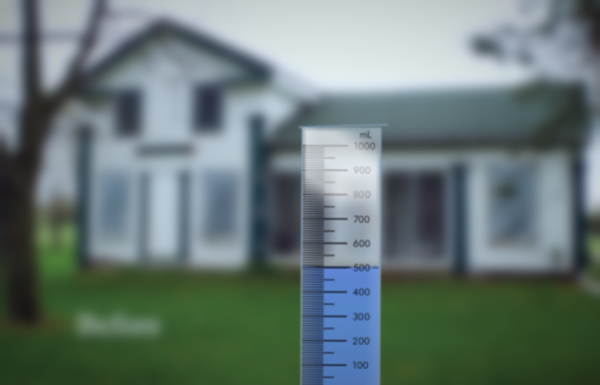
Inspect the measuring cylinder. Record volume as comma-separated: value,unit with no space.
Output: 500,mL
